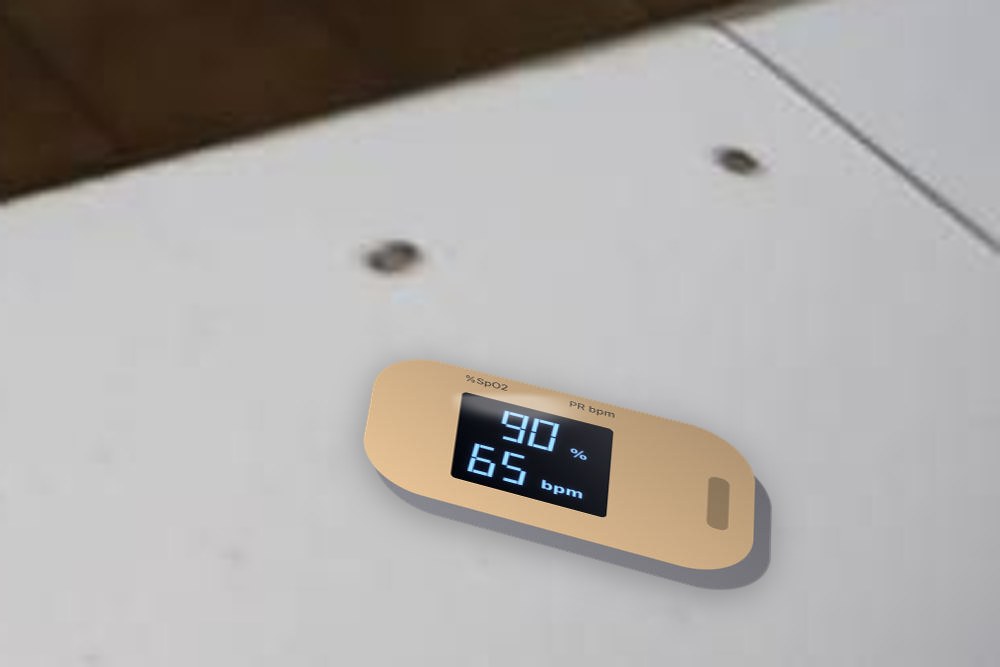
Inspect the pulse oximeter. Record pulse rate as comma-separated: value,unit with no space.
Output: 65,bpm
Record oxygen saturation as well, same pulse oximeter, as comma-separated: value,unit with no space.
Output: 90,%
